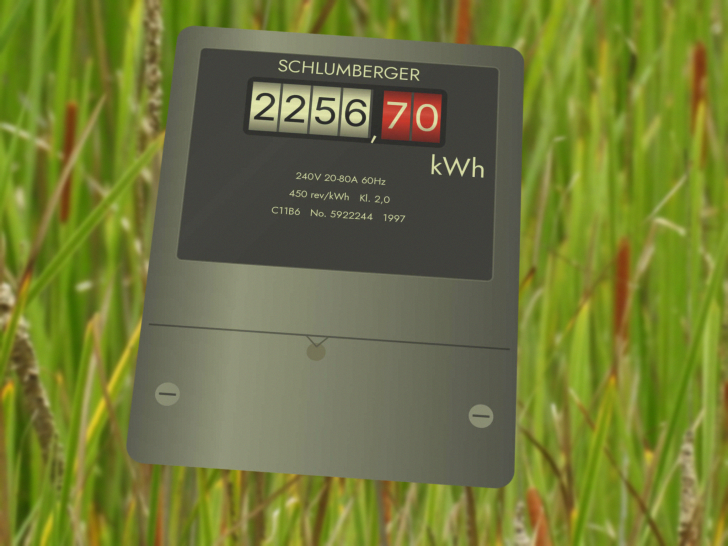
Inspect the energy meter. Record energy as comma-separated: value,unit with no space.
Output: 2256.70,kWh
